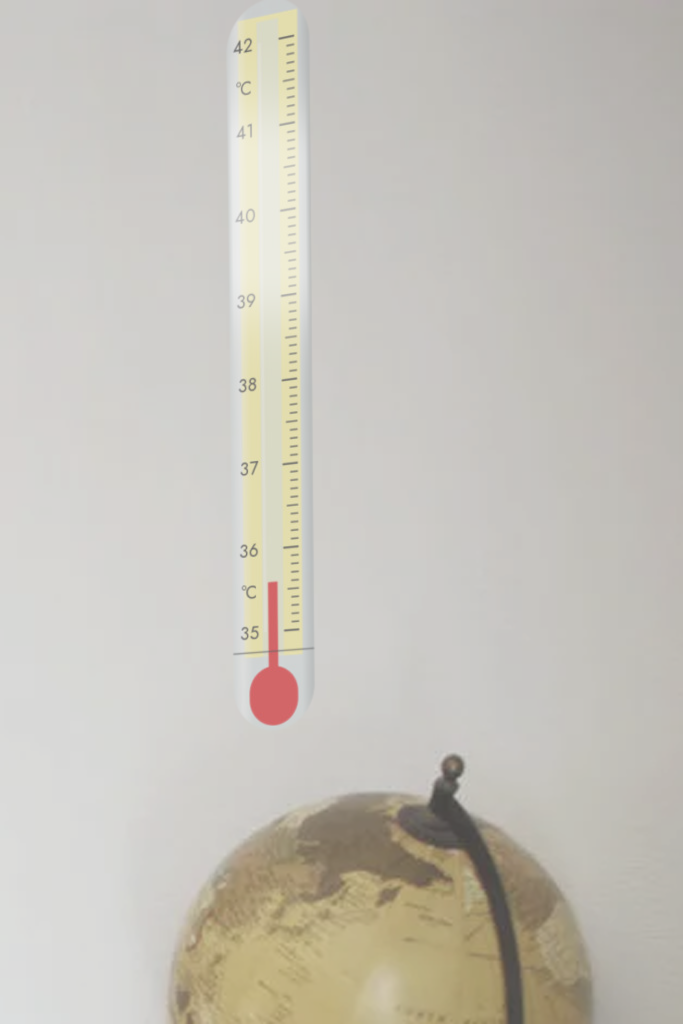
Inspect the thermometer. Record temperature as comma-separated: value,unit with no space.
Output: 35.6,°C
